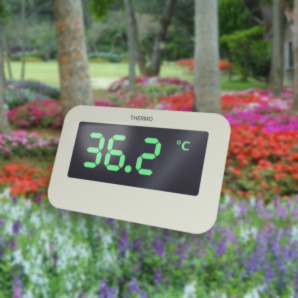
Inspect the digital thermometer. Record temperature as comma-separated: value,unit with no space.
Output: 36.2,°C
